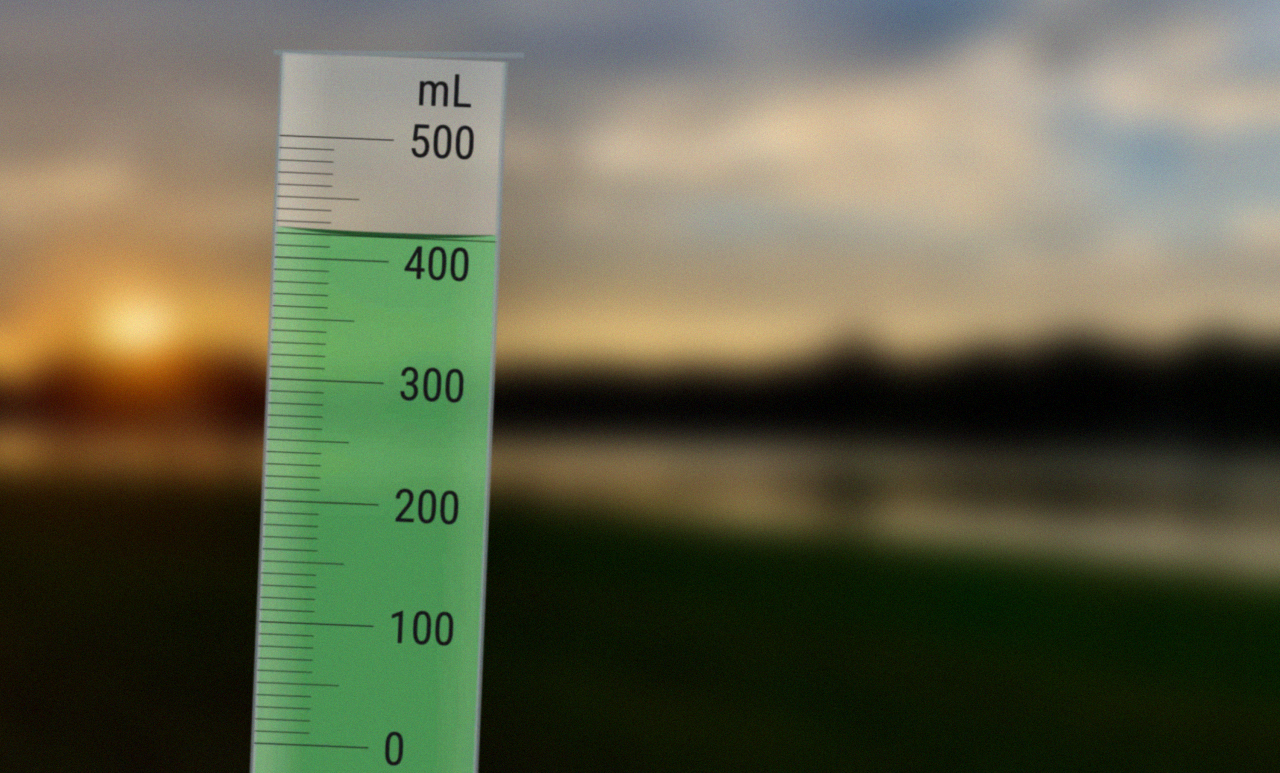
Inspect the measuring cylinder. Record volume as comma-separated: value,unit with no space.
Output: 420,mL
